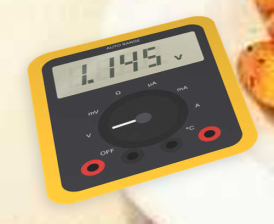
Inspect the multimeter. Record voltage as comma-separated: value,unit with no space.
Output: 1.145,V
